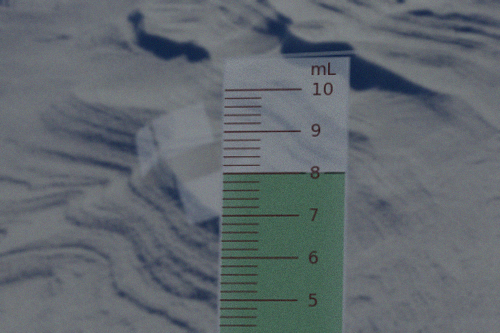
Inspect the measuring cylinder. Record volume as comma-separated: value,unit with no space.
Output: 8,mL
